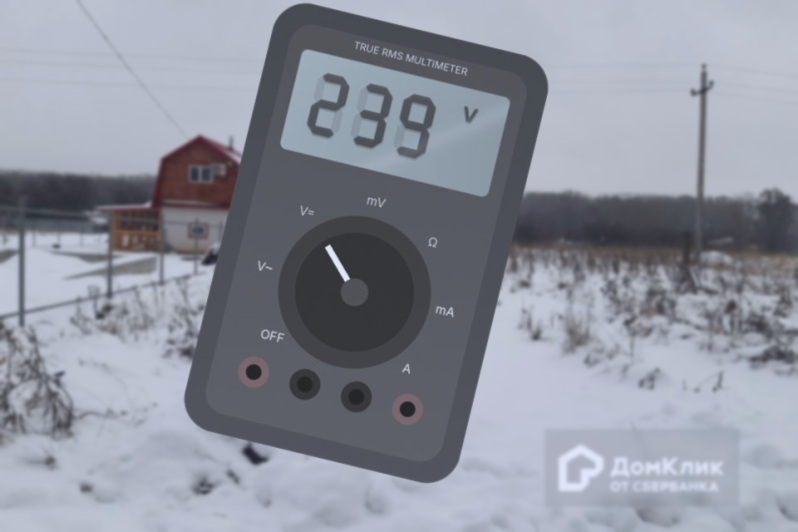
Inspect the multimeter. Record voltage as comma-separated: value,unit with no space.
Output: 239,V
